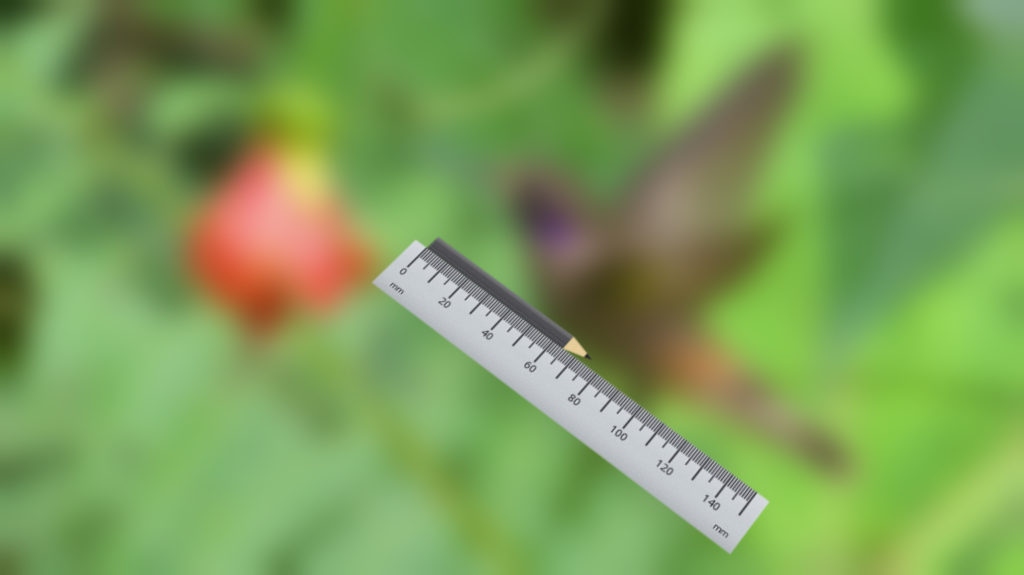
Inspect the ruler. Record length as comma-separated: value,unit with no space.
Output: 75,mm
